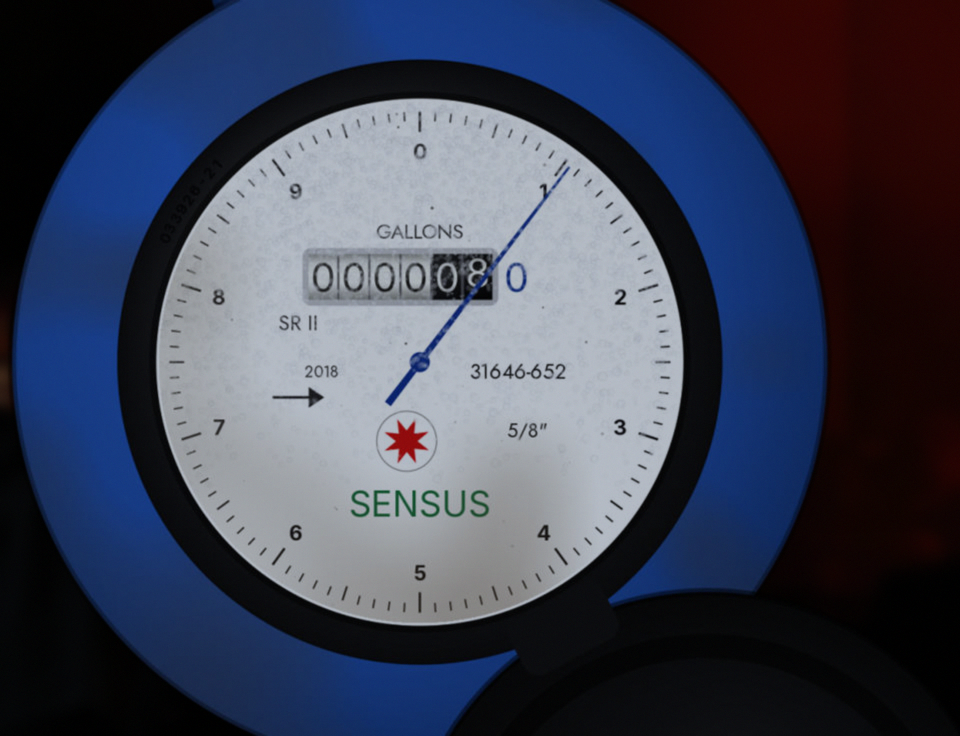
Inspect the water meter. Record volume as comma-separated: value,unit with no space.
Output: 81.0,gal
